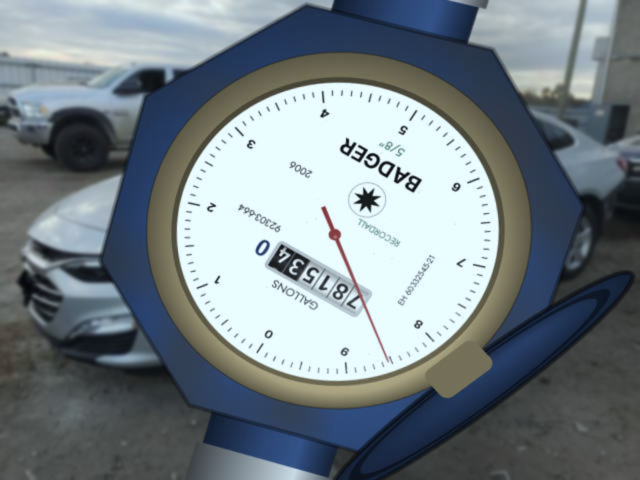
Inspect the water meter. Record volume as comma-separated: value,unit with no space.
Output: 7815338.5,gal
